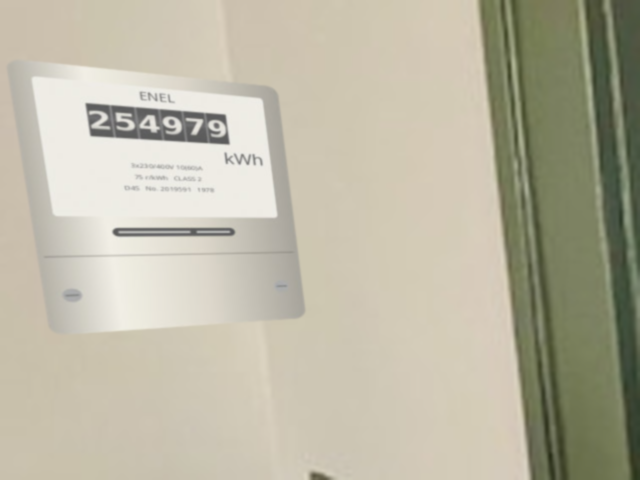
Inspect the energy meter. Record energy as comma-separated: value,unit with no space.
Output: 254979,kWh
